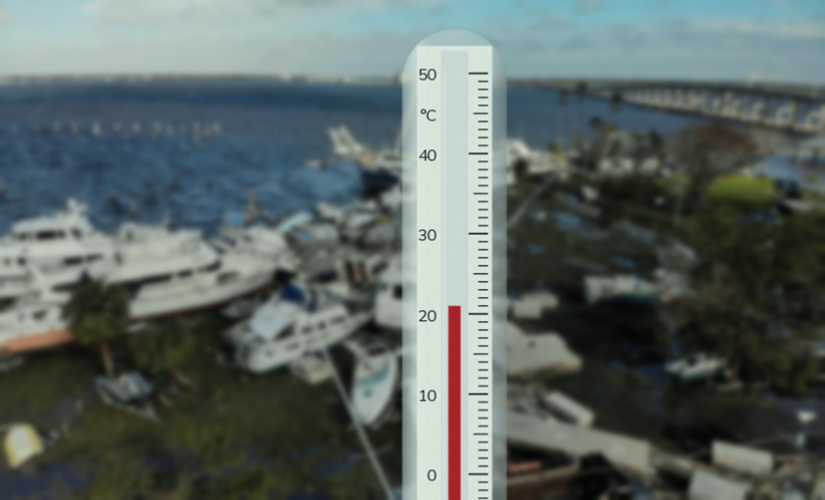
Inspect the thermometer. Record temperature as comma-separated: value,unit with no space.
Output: 21,°C
